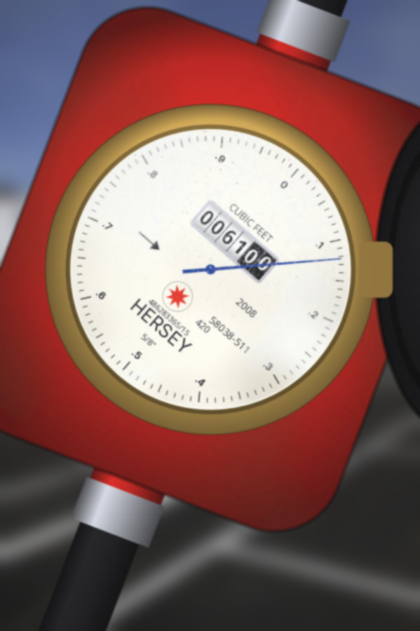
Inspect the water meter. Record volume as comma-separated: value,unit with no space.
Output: 6100.12,ft³
